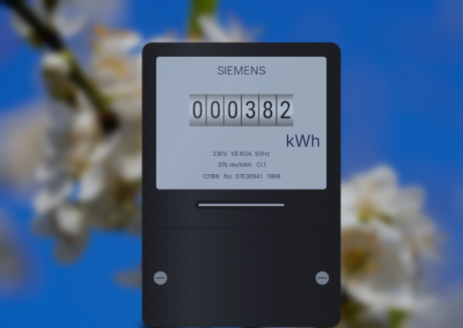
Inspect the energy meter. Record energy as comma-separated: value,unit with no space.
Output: 382,kWh
